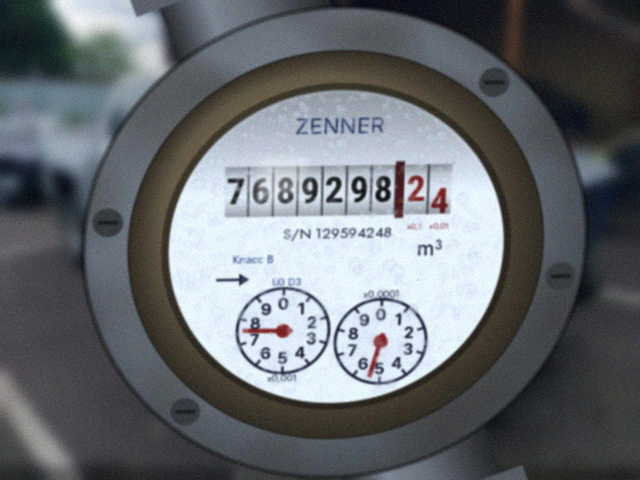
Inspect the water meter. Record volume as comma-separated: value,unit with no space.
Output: 7689298.2375,m³
